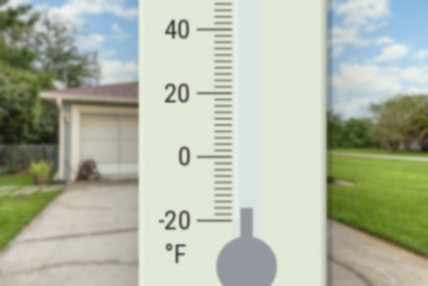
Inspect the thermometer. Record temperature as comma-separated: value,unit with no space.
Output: -16,°F
